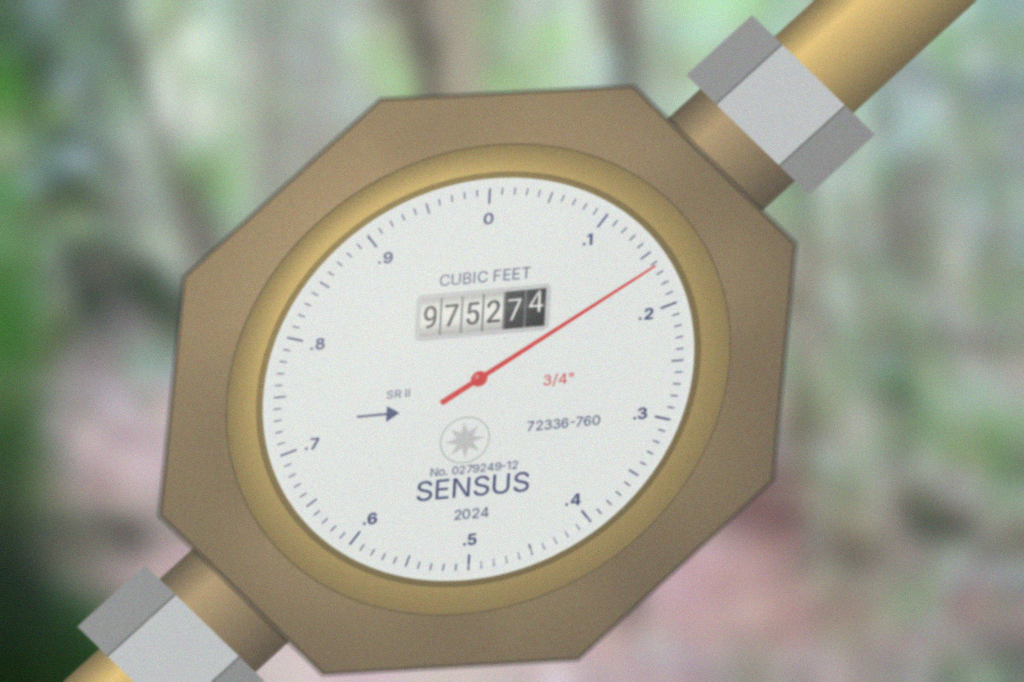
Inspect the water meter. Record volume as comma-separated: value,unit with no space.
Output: 975274.16,ft³
